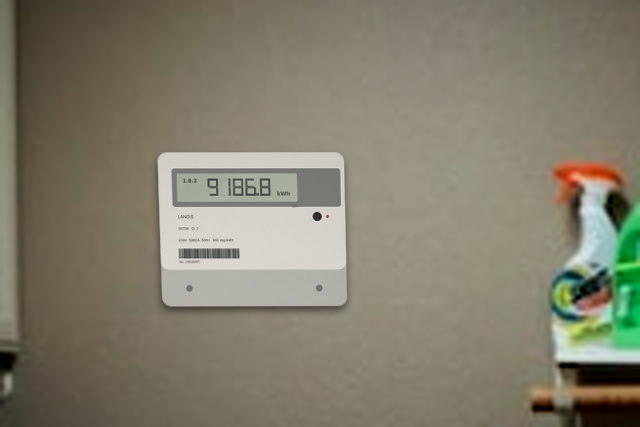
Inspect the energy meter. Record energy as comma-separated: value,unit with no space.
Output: 9186.8,kWh
